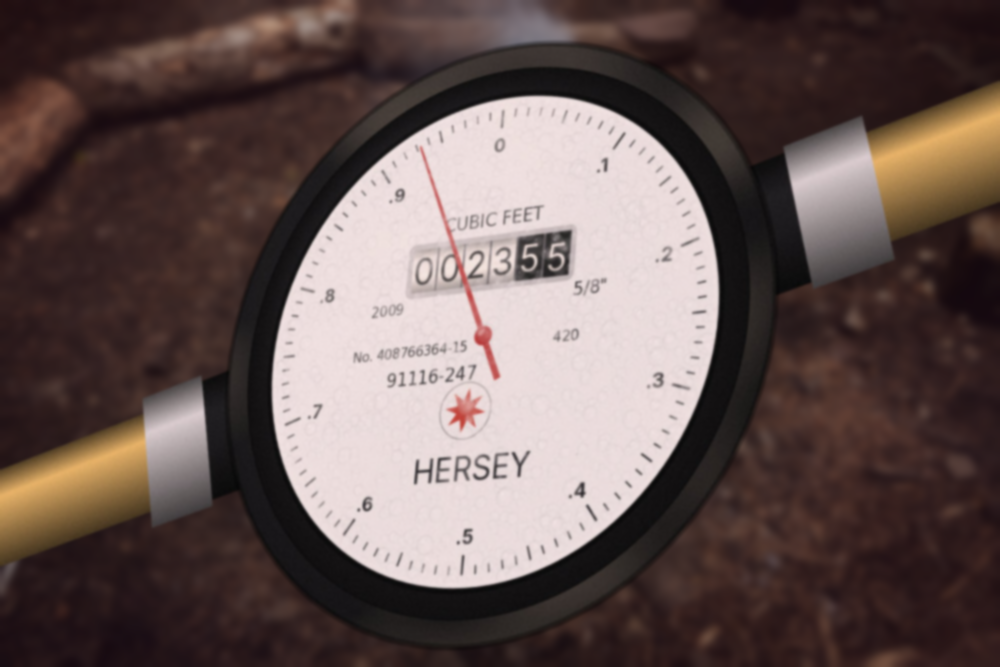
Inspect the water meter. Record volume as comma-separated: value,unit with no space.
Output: 2354.93,ft³
